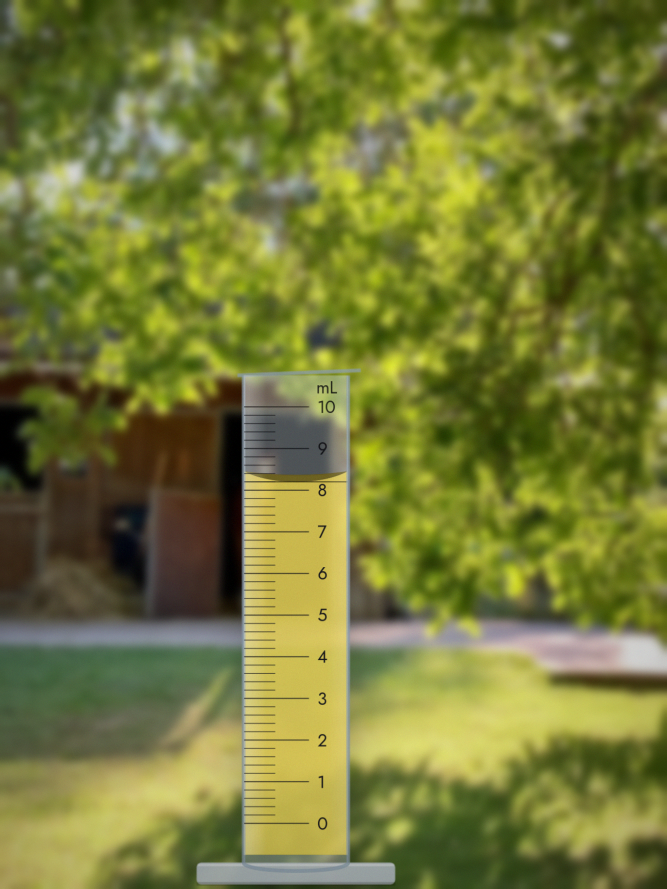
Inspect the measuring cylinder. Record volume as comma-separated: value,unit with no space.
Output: 8.2,mL
